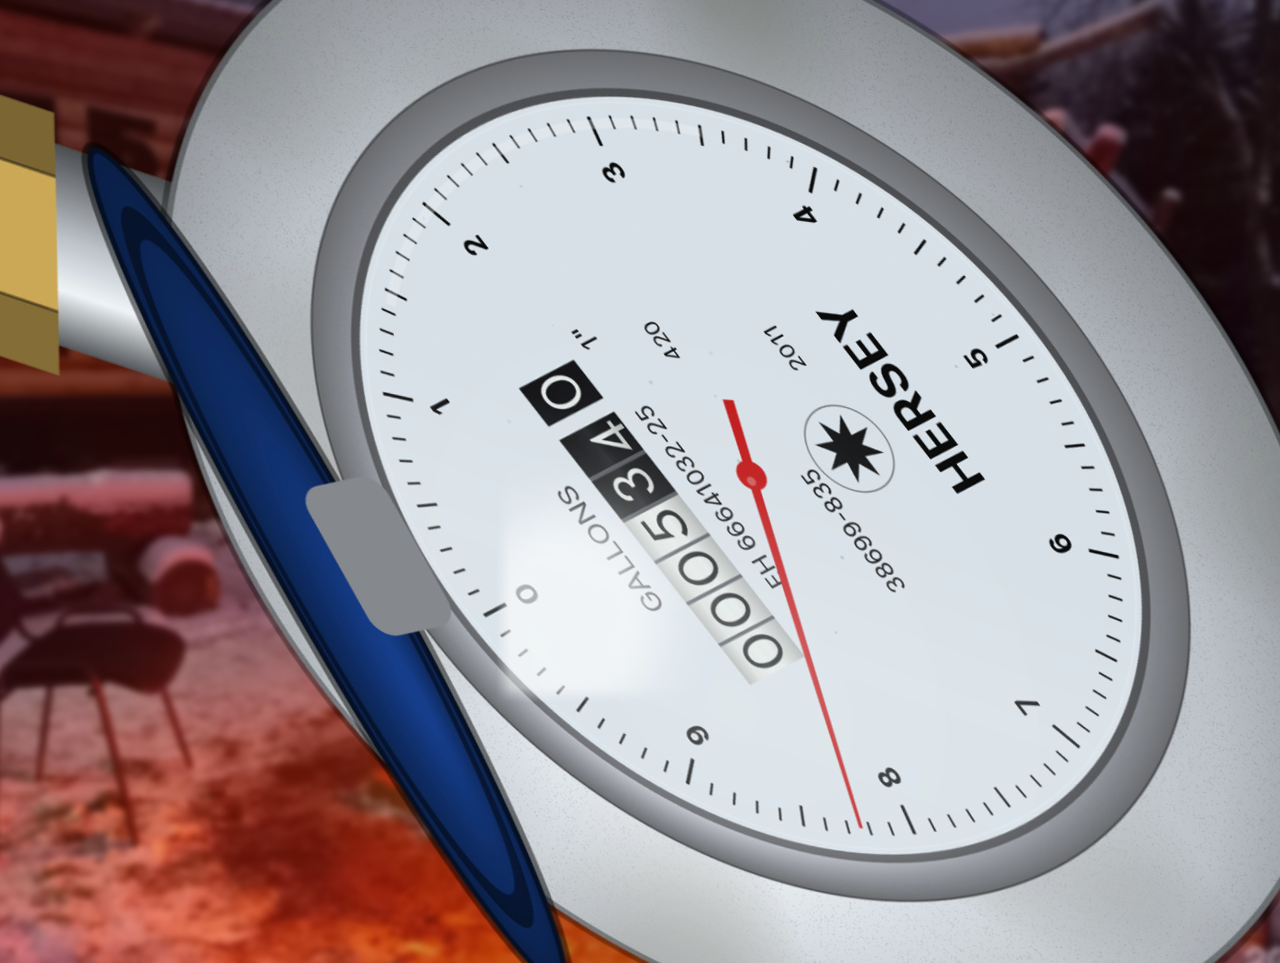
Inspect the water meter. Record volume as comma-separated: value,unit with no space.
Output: 5338.2,gal
